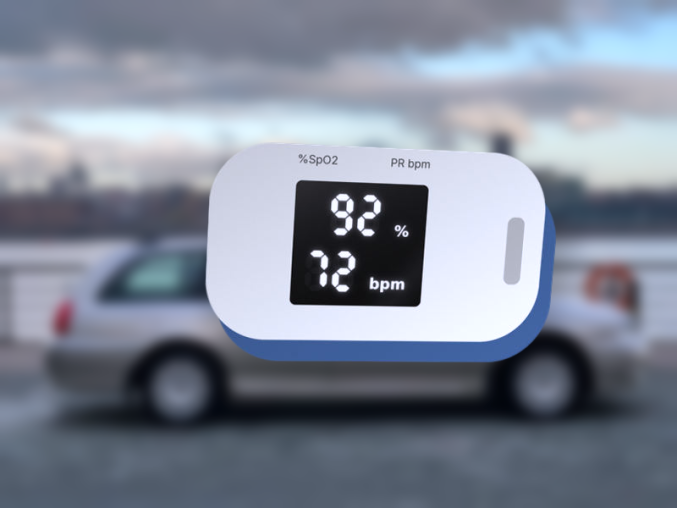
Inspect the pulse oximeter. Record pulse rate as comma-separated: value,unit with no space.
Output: 72,bpm
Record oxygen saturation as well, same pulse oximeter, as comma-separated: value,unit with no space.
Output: 92,%
